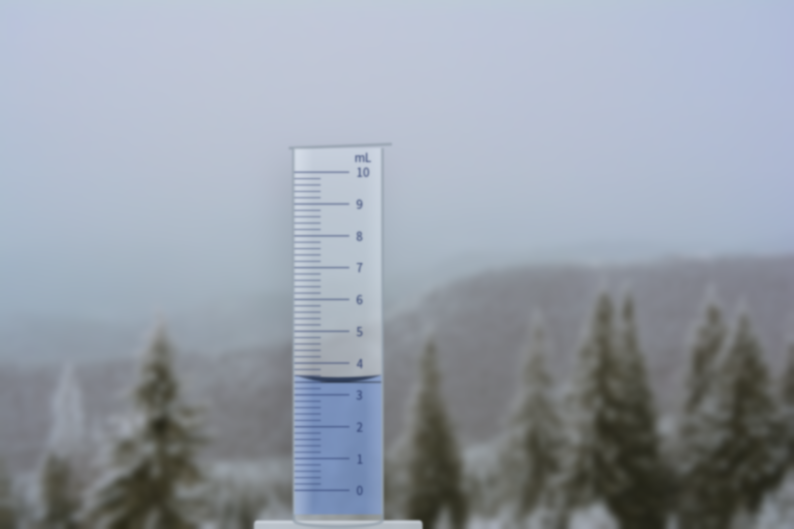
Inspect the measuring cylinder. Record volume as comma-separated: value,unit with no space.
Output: 3.4,mL
